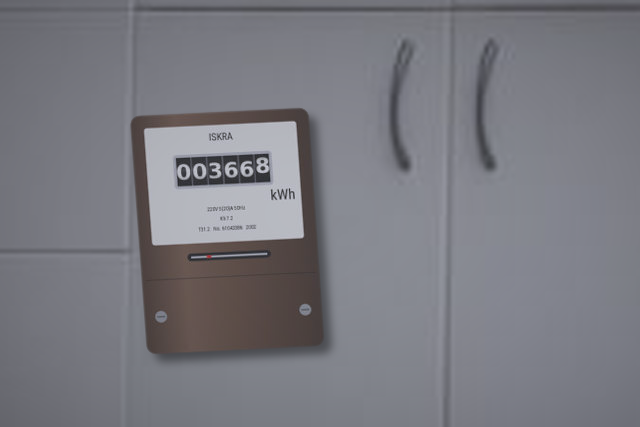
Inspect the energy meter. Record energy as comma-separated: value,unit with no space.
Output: 3668,kWh
